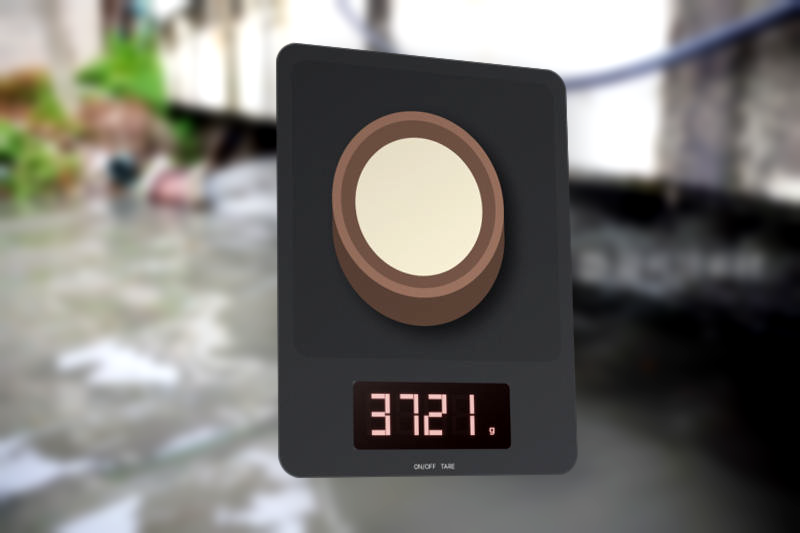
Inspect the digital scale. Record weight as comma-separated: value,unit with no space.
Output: 3721,g
